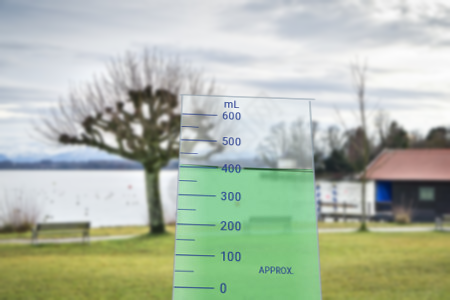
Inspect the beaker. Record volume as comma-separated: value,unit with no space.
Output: 400,mL
